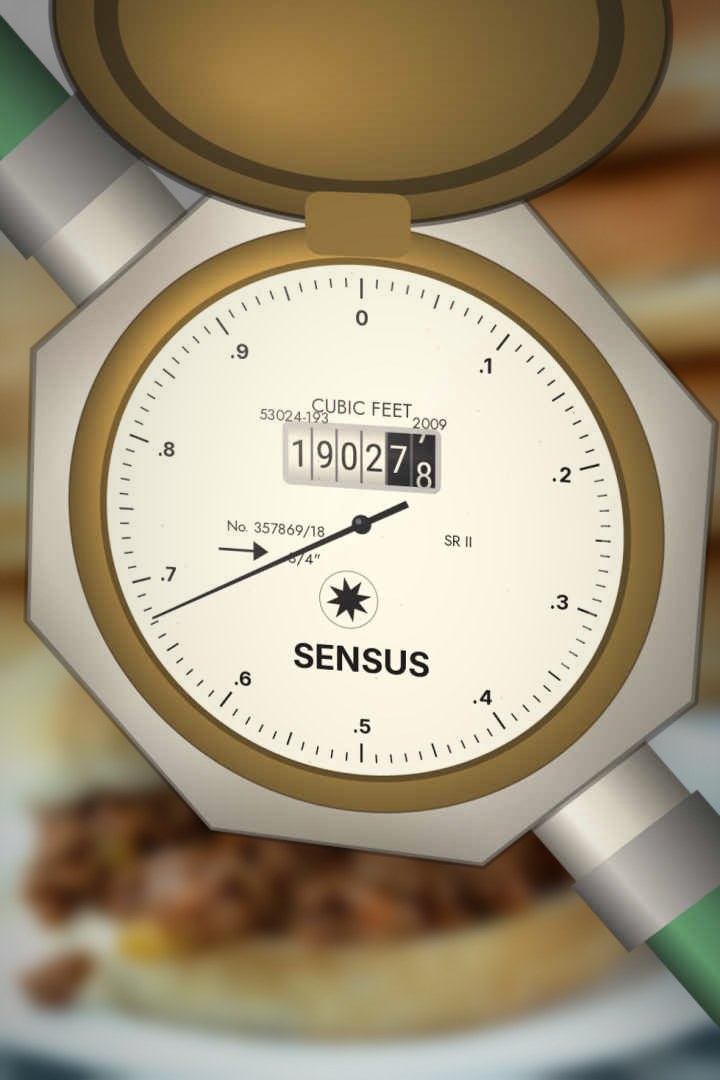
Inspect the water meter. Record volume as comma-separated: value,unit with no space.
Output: 190277.67,ft³
